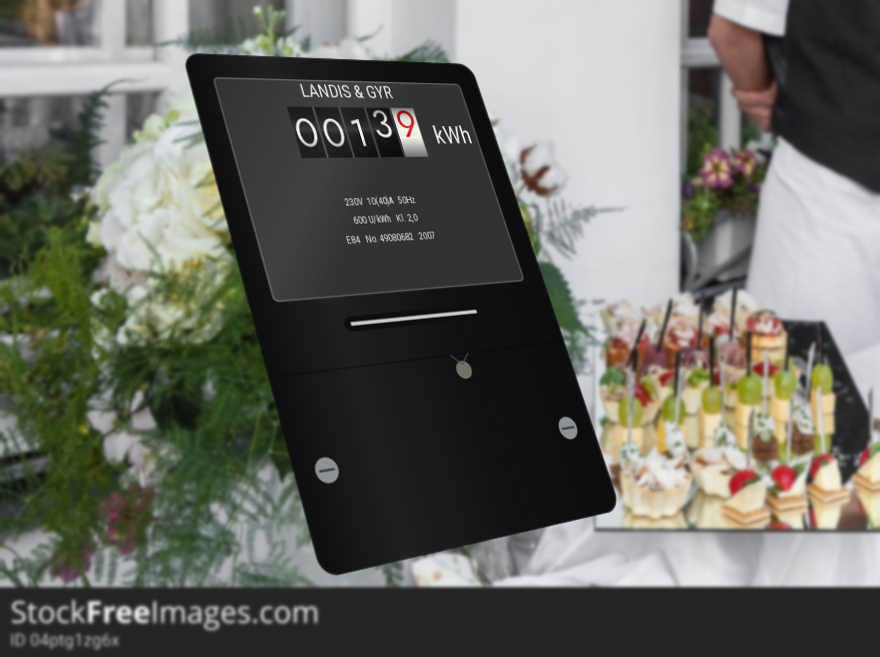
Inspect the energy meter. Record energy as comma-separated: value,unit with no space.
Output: 13.9,kWh
